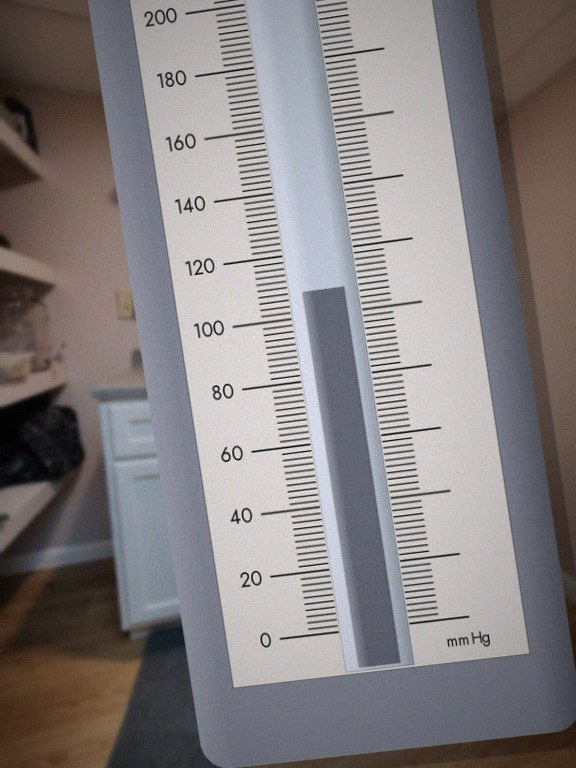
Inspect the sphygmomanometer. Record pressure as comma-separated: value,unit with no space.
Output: 108,mmHg
